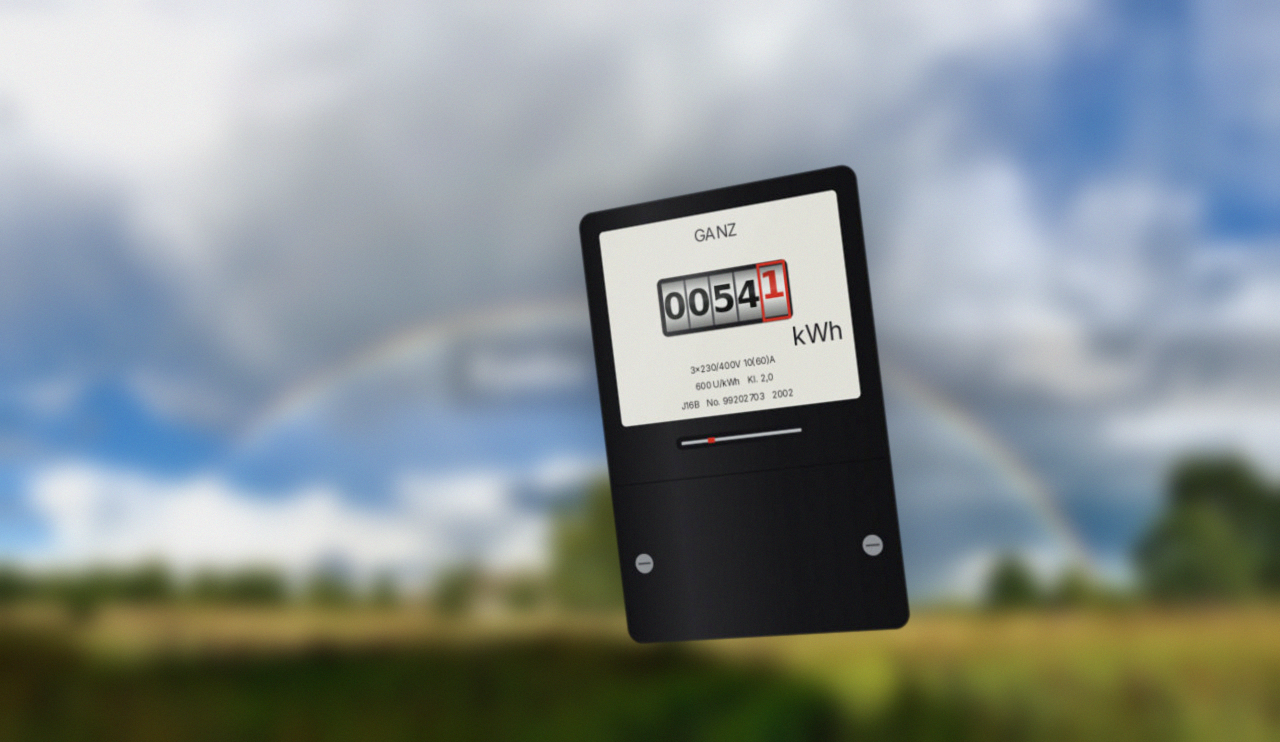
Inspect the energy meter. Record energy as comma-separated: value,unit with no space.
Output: 54.1,kWh
